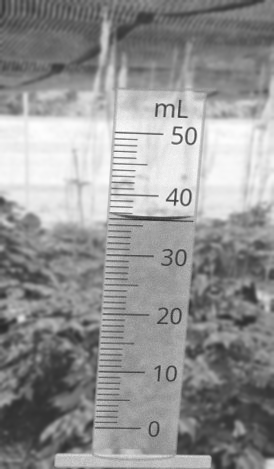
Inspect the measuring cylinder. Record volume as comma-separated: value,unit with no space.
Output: 36,mL
